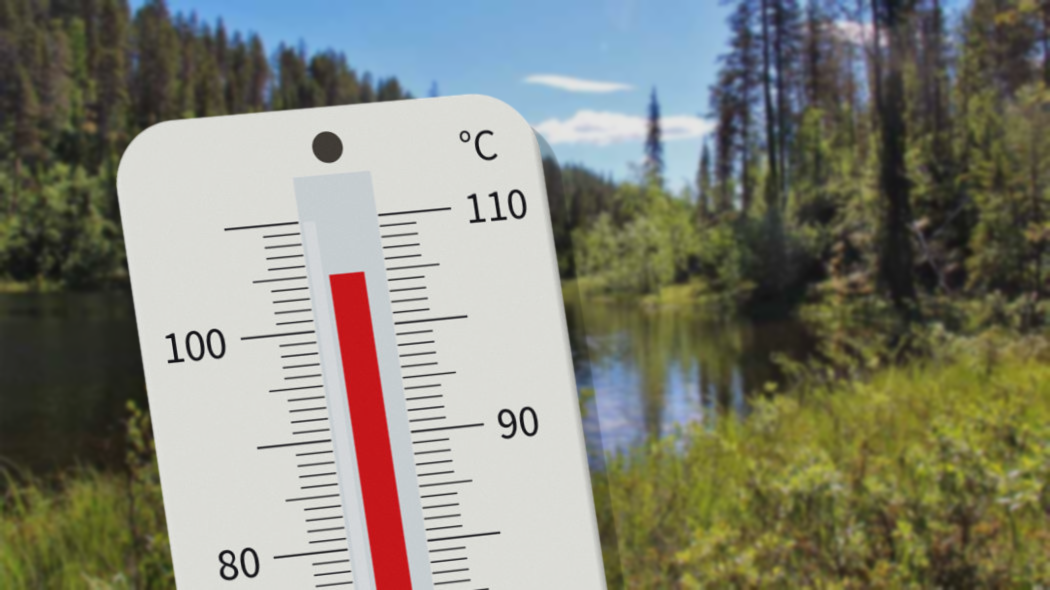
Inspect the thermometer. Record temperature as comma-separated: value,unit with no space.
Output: 105,°C
